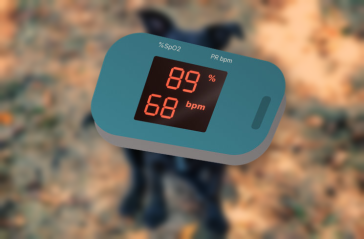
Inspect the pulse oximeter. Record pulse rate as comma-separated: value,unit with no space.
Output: 68,bpm
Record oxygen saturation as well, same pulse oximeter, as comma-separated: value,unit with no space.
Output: 89,%
